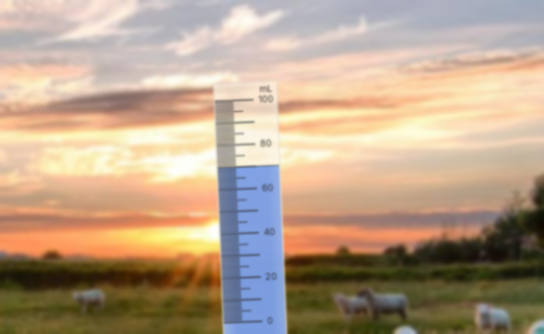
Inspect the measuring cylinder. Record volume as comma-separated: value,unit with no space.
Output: 70,mL
